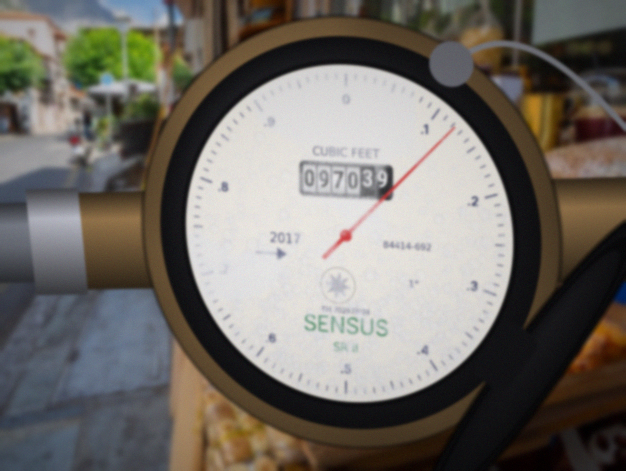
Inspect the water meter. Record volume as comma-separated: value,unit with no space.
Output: 97039.12,ft³
